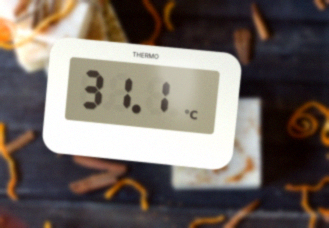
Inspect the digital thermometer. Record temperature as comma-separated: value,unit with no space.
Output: 31.1,°C
